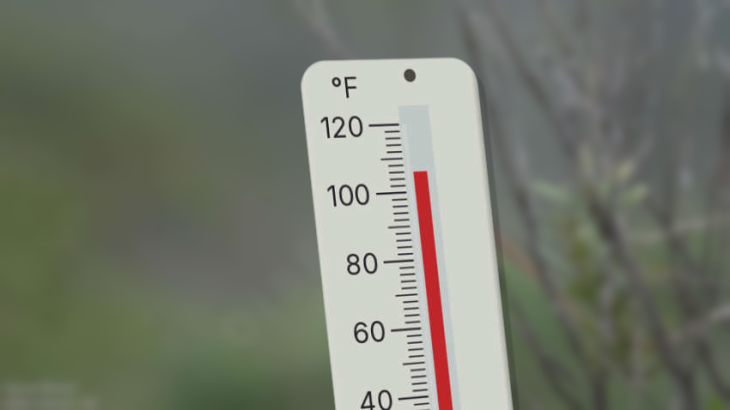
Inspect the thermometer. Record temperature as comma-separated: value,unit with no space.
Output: 106,°F
